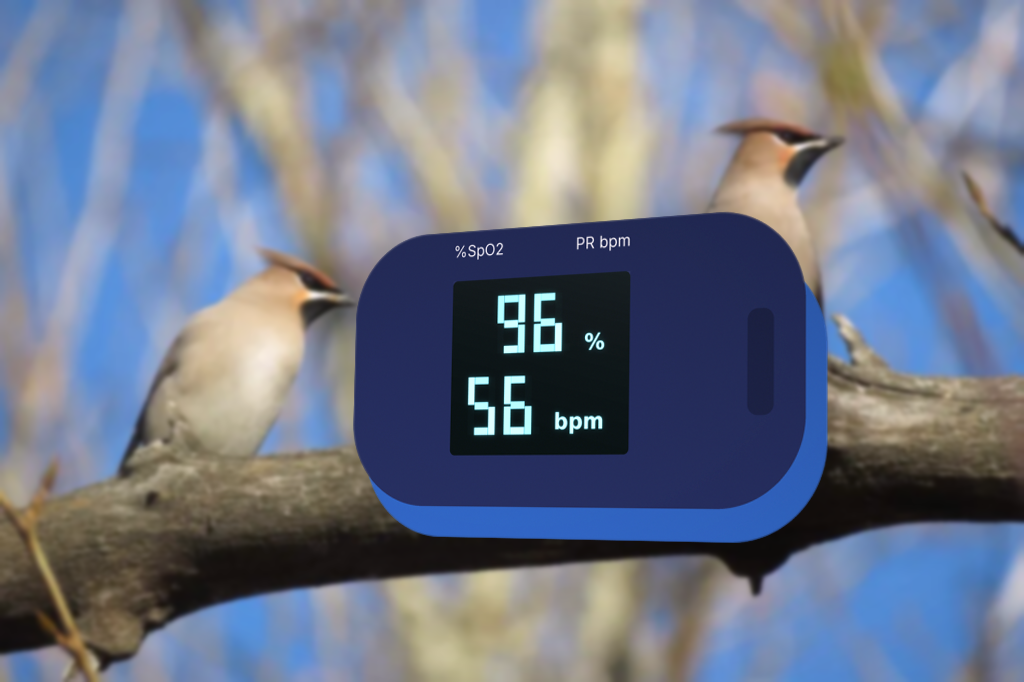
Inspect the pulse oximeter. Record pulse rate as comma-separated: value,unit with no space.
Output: 56,bpm
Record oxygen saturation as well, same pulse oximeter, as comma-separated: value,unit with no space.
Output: 96,%
